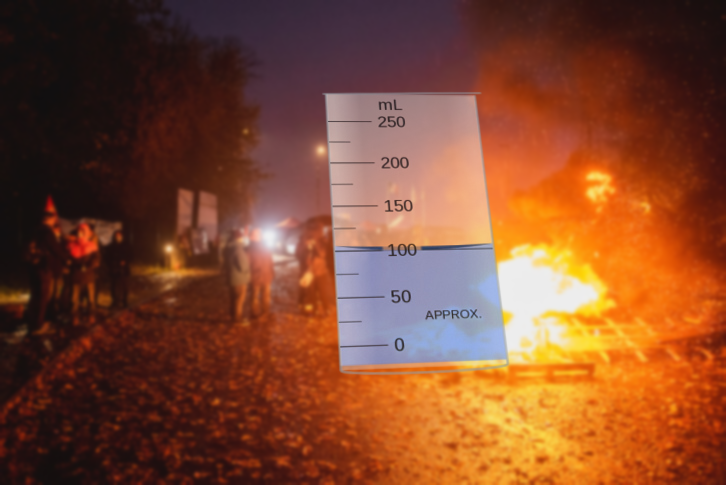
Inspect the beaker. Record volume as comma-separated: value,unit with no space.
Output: 100,mL
